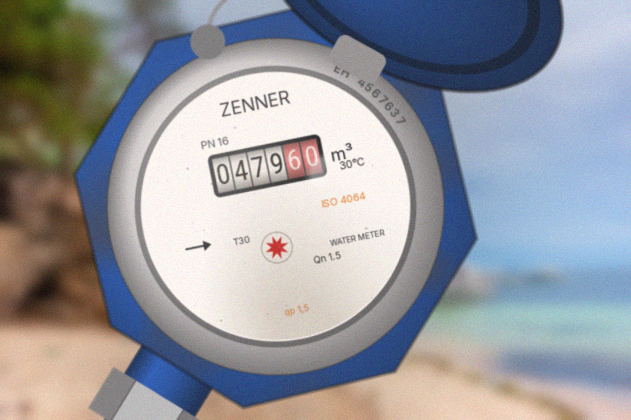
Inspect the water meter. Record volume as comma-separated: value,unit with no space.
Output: 479.60,m³
